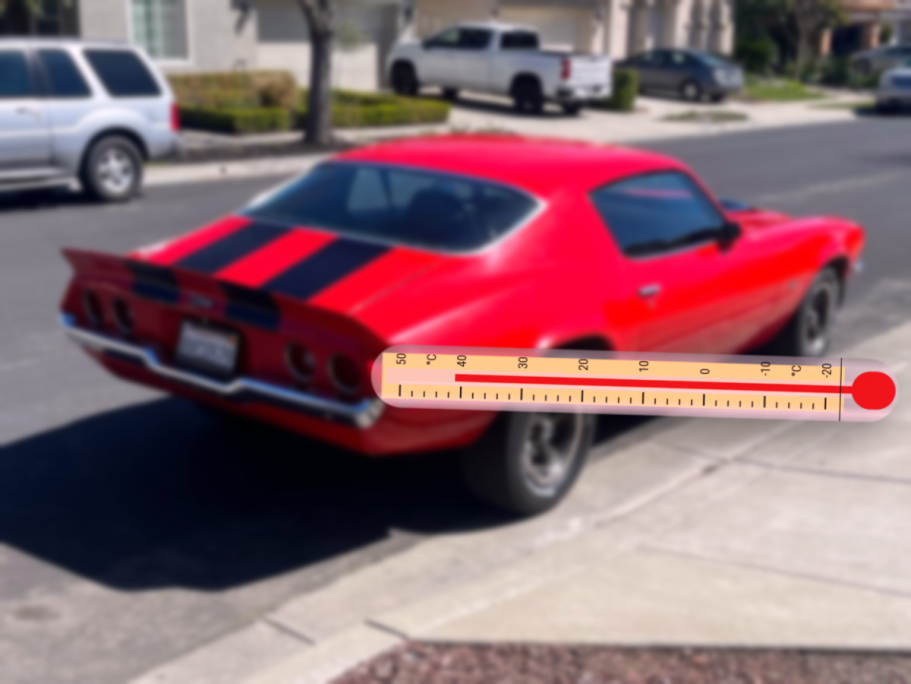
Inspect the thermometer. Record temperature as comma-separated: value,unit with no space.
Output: 41,°C
